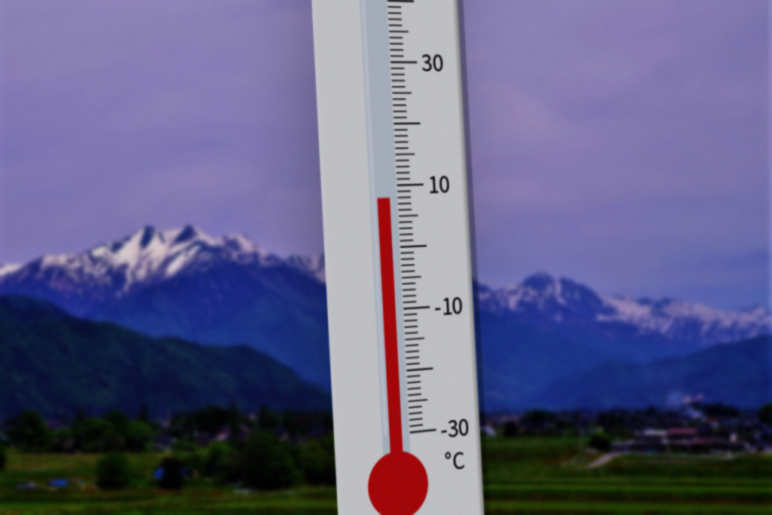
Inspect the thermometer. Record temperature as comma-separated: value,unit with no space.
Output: 8,°C
